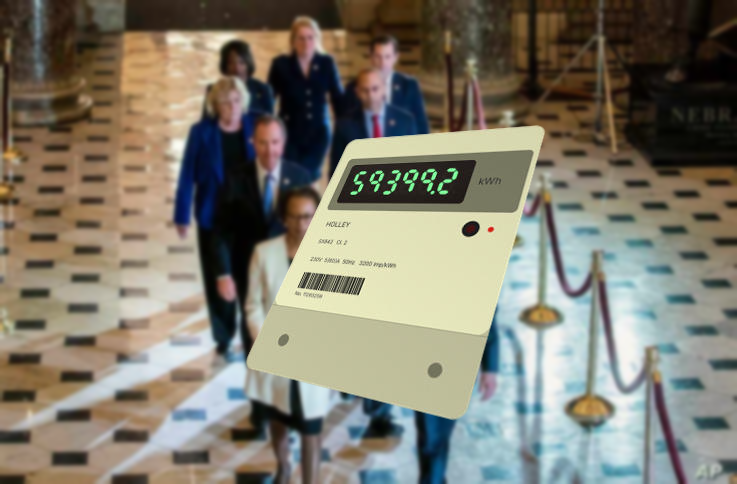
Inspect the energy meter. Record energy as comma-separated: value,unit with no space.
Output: 59399.2,kWh
